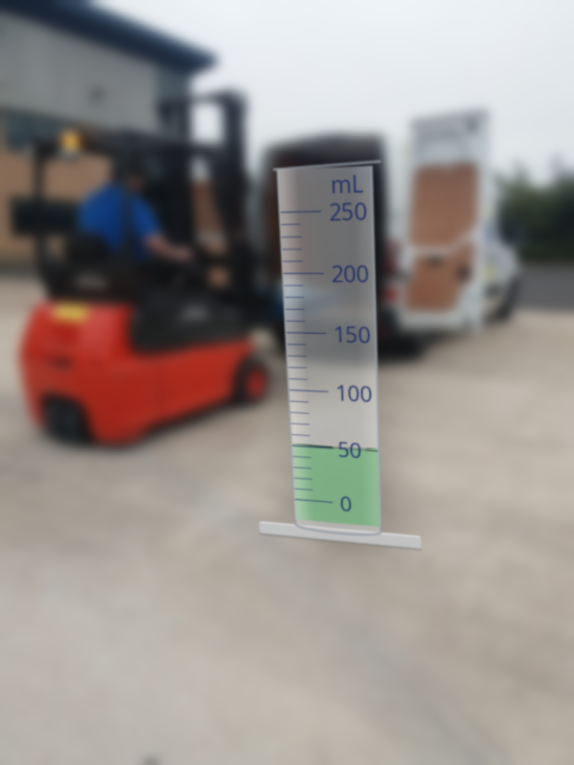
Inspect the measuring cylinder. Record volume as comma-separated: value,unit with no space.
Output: 50,mL
